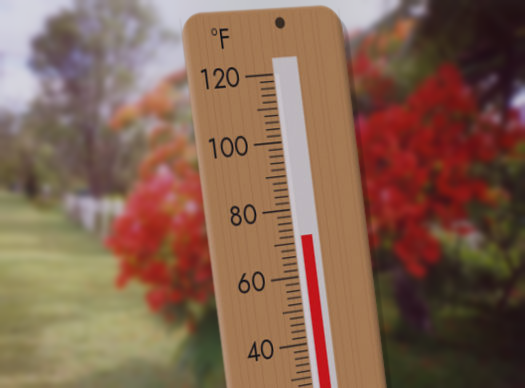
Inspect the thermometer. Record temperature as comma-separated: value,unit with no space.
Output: 72,°F
